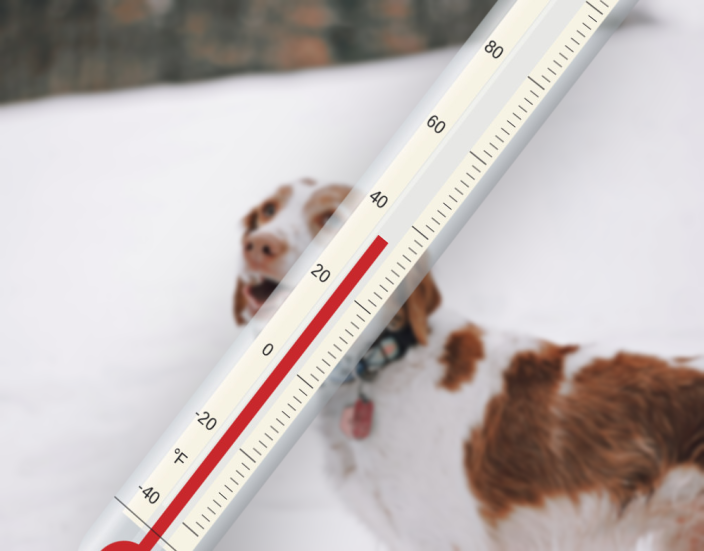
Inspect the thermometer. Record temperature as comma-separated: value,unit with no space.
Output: 34,°F
